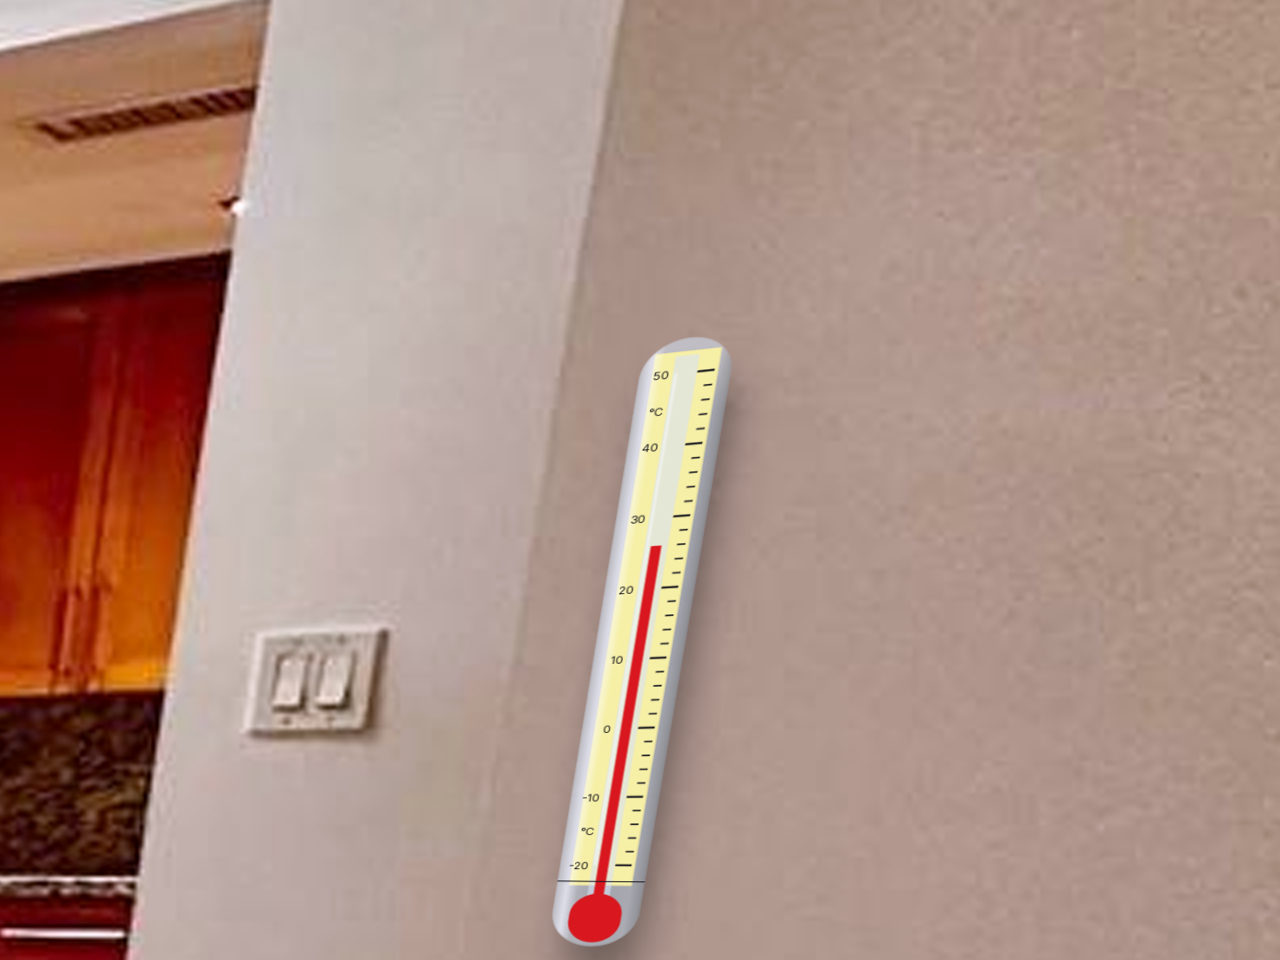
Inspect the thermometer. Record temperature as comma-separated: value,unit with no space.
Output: 26,°C
